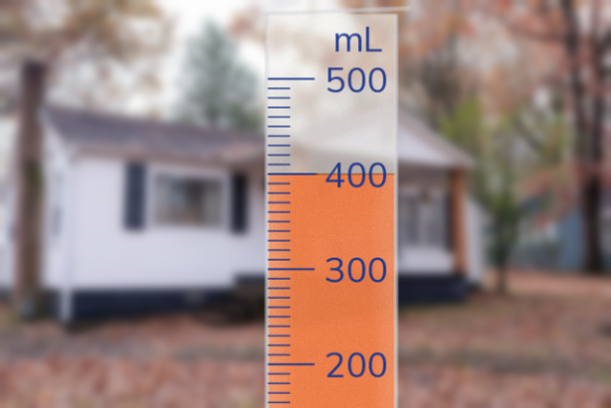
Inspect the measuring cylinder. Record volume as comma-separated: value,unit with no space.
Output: 400,mL
